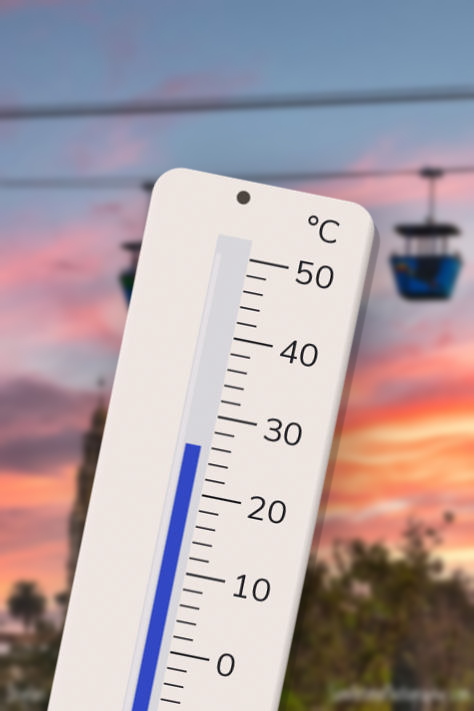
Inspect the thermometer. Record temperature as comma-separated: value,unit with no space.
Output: 26,°C
